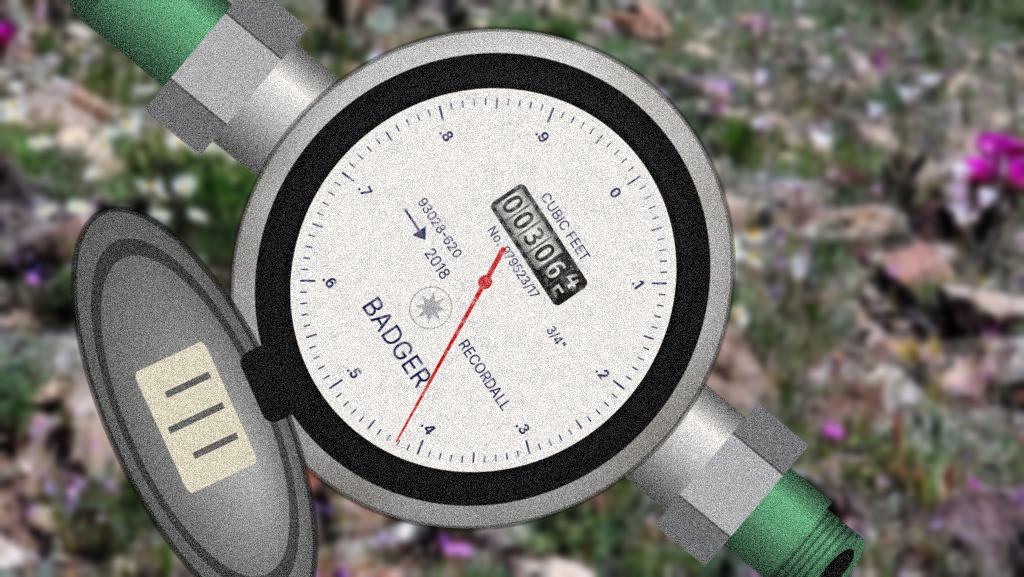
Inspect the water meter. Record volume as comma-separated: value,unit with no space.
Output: 3064.42,ft³
